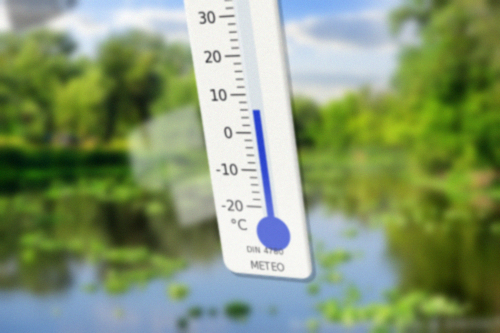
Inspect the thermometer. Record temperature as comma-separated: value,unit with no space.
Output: 6,°C
